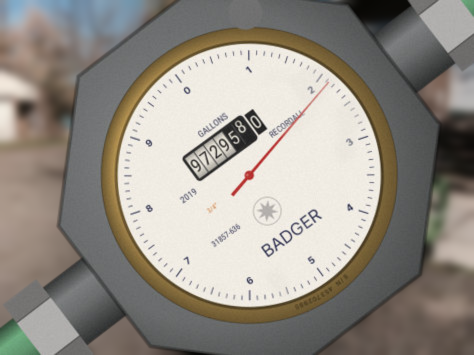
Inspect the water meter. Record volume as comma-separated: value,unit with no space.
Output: 9729582.1,gal
